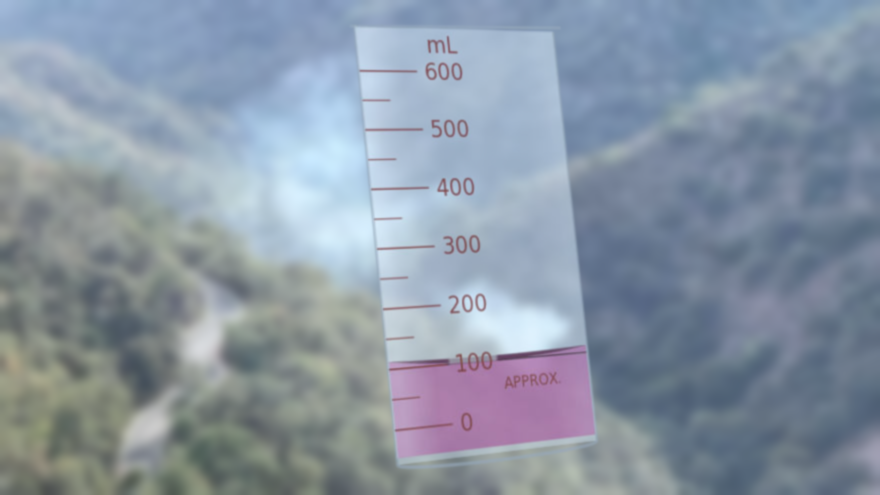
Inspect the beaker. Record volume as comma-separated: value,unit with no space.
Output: 100,mL
